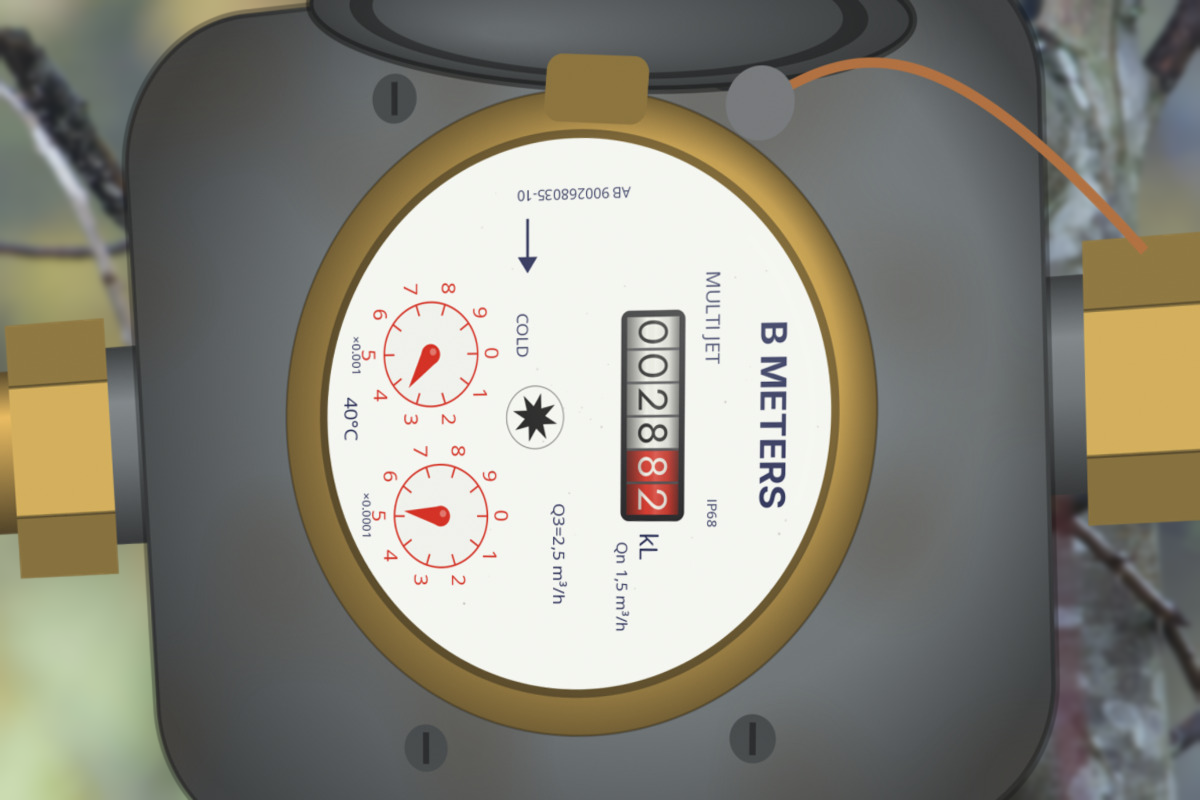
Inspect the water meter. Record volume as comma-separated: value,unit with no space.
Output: 28.8235,kL
